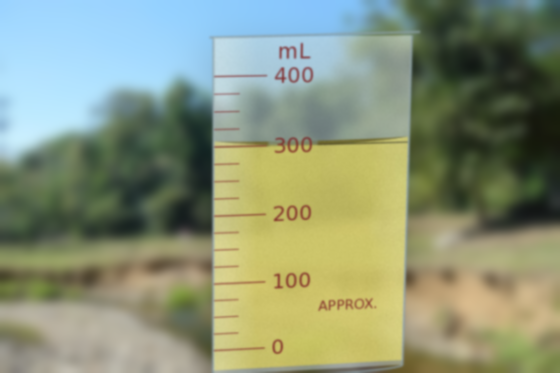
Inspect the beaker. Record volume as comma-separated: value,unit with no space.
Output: 300,mL
